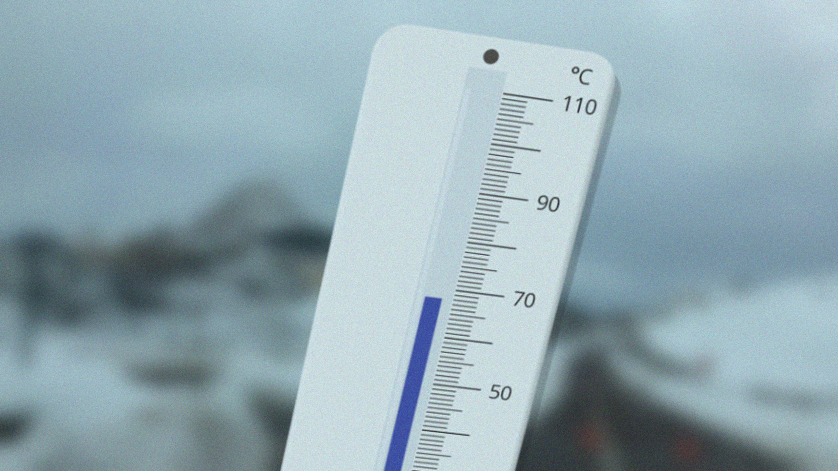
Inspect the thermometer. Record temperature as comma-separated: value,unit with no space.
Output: 68,°C
